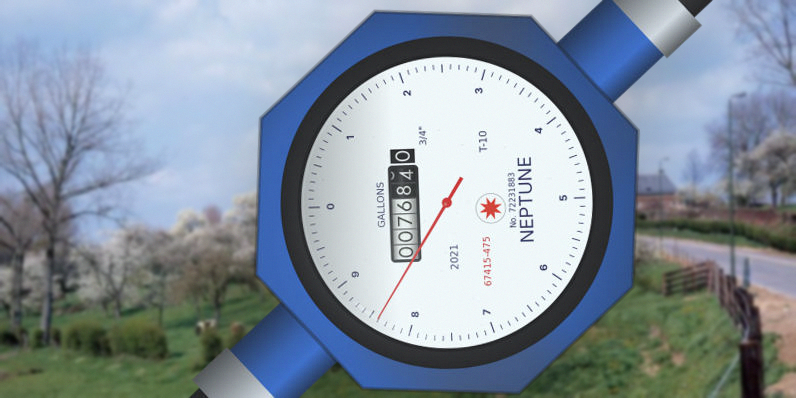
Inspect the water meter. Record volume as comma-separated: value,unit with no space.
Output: 76838.4,gal
